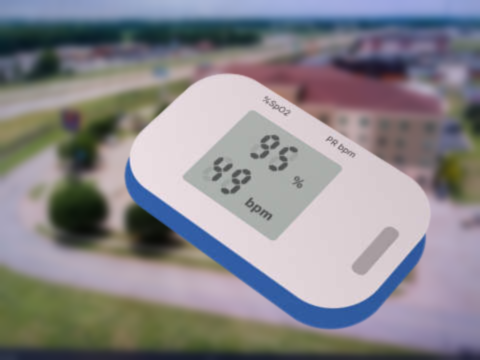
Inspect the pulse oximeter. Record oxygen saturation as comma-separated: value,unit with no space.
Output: 95,%
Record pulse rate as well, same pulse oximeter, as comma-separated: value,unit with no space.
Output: 49,bpm
